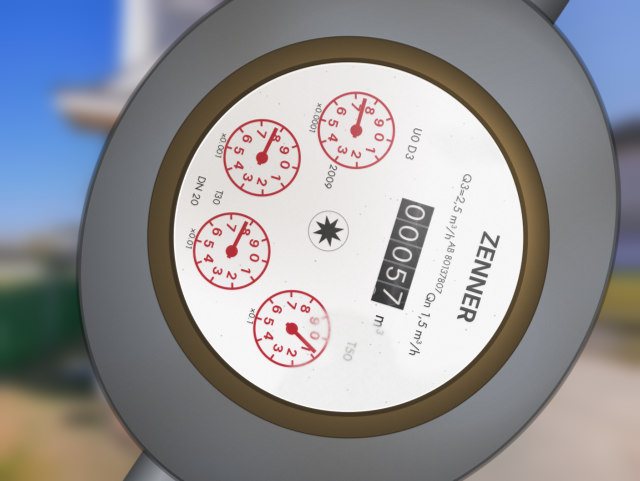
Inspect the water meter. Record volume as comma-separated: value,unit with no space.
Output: 57.0777,m³
